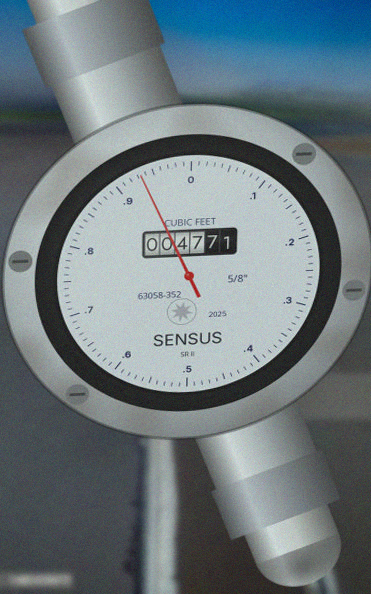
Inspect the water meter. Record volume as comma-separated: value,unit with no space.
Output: 4770.93,ft³
